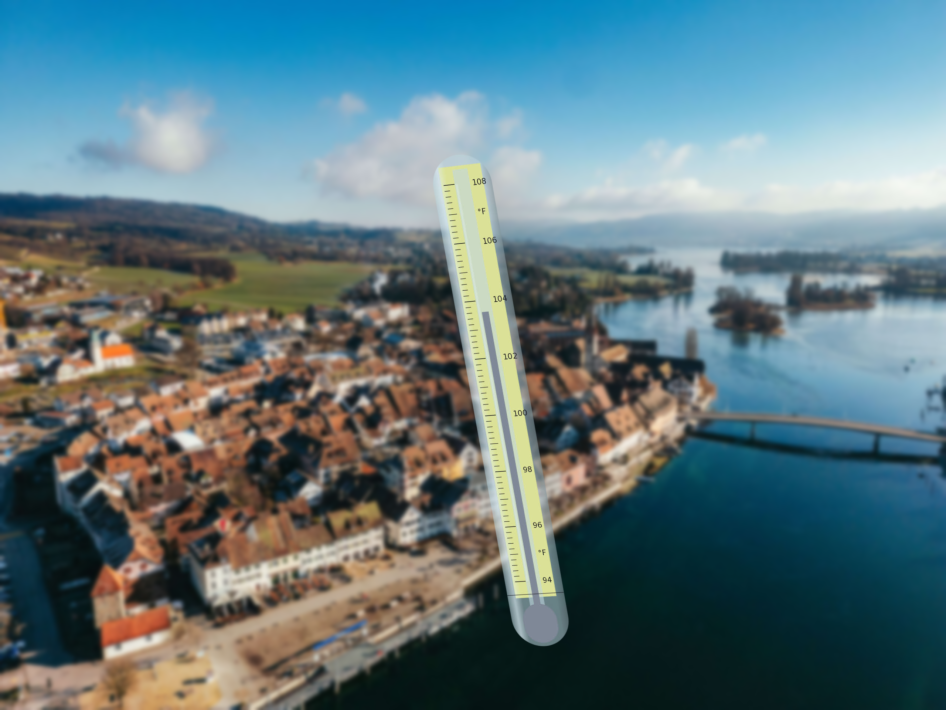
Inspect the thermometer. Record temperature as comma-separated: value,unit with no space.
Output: 103.6,°F
